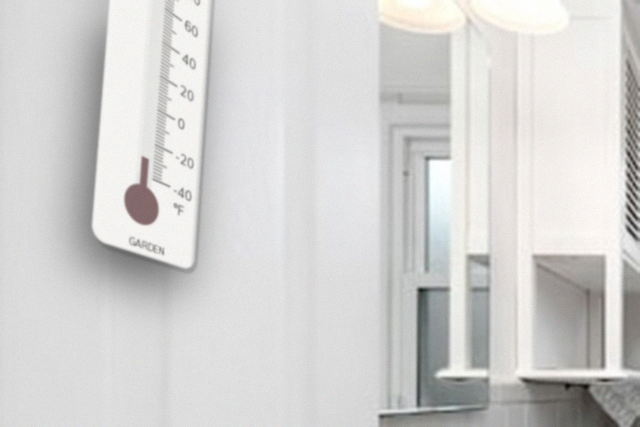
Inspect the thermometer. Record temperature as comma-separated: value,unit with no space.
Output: -30,°F
